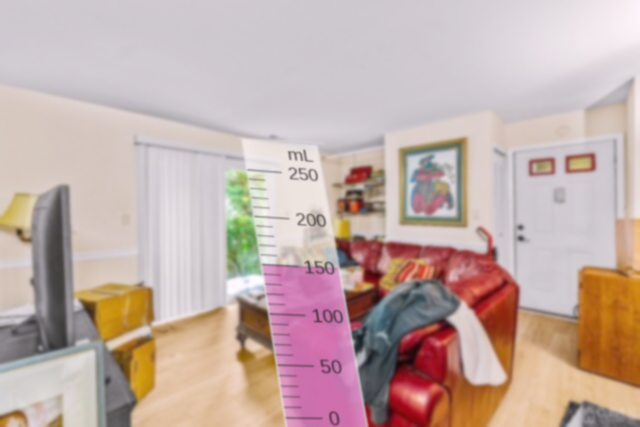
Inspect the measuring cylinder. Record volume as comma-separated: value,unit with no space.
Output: 150,mL
